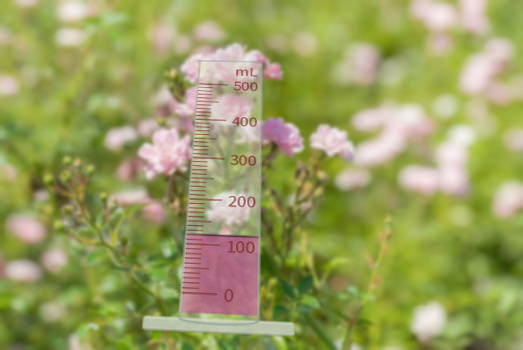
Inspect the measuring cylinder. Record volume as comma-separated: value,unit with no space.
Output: 120,mL
